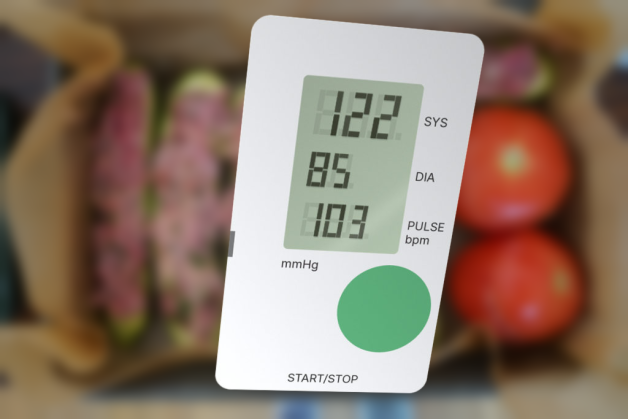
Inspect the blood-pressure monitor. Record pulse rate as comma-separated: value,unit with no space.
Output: 103,bpm
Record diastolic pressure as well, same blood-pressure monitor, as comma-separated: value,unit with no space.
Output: 85,mmHg
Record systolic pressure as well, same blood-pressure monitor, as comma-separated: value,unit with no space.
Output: 122,mmHg
